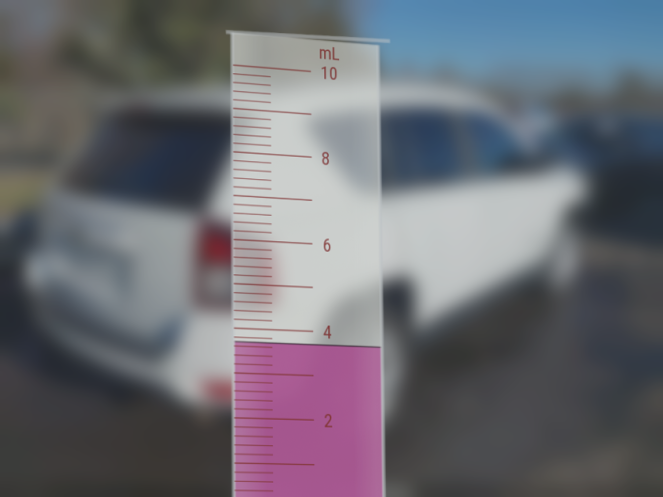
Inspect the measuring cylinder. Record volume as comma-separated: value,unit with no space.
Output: 3.7,mL
